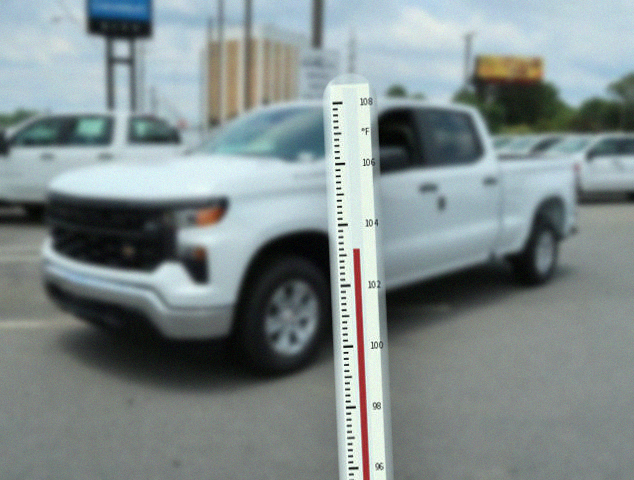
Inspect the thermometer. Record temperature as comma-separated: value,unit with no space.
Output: 103.2,°F
